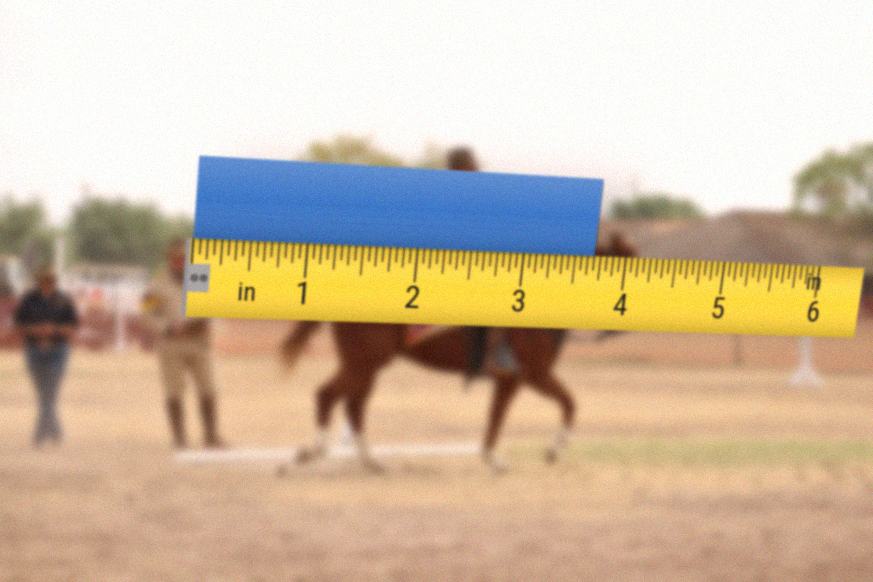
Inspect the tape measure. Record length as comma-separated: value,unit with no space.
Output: 3.6875,in
